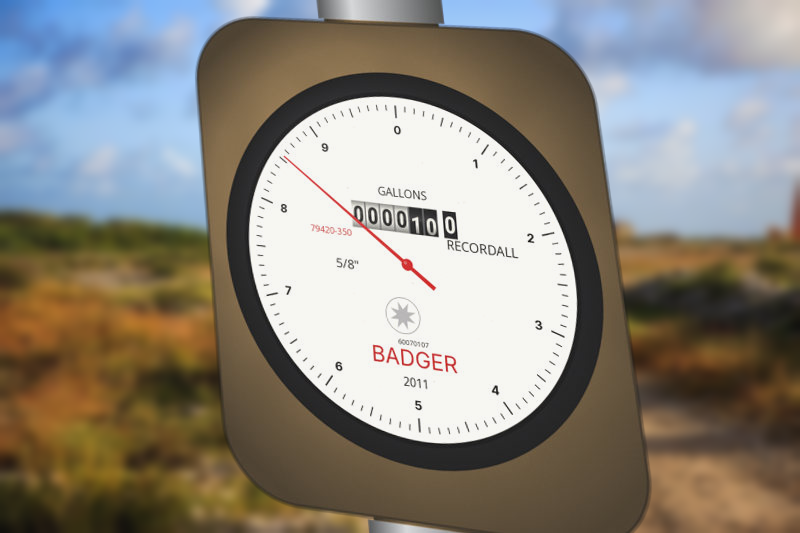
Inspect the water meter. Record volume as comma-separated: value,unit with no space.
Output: 98.5,gal
